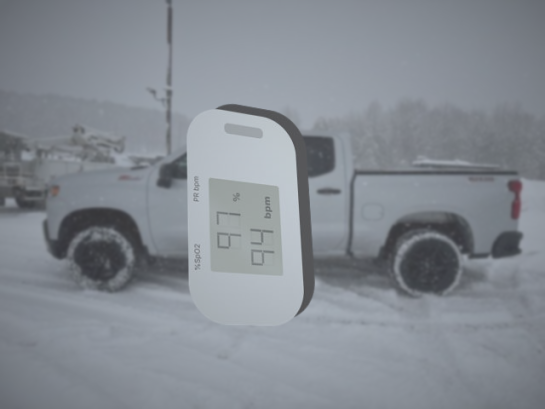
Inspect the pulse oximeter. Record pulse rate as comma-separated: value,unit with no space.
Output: 94,bpm
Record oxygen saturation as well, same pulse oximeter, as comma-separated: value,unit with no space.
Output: 97,%
